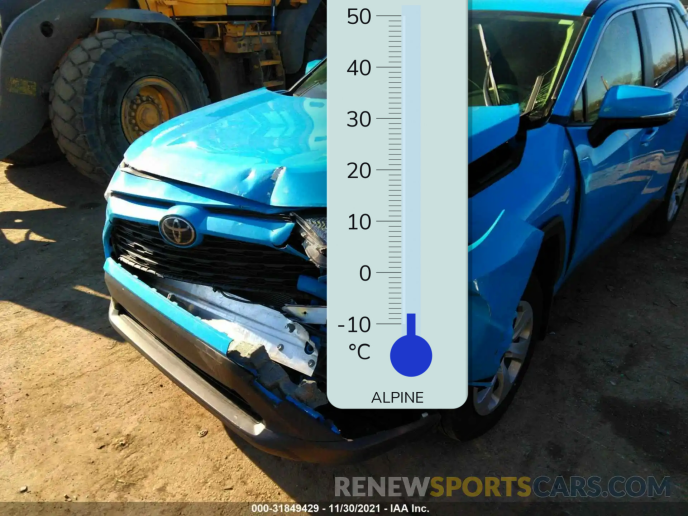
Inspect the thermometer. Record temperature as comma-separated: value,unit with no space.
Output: -8,°C
